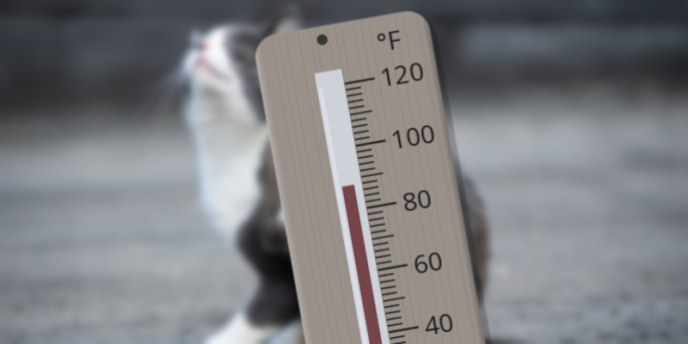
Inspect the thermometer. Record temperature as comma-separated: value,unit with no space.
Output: 88,°F
